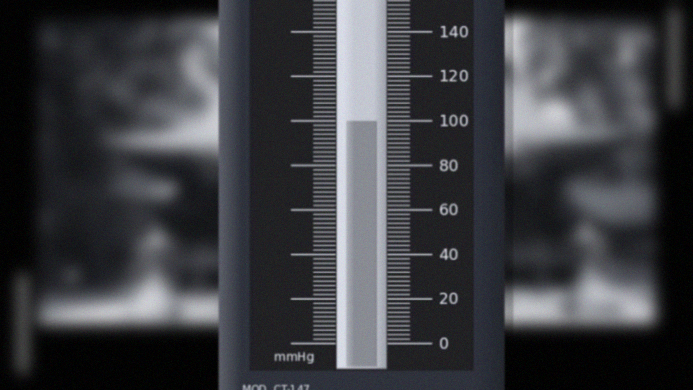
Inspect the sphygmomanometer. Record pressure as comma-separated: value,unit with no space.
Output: 100,mmHg
